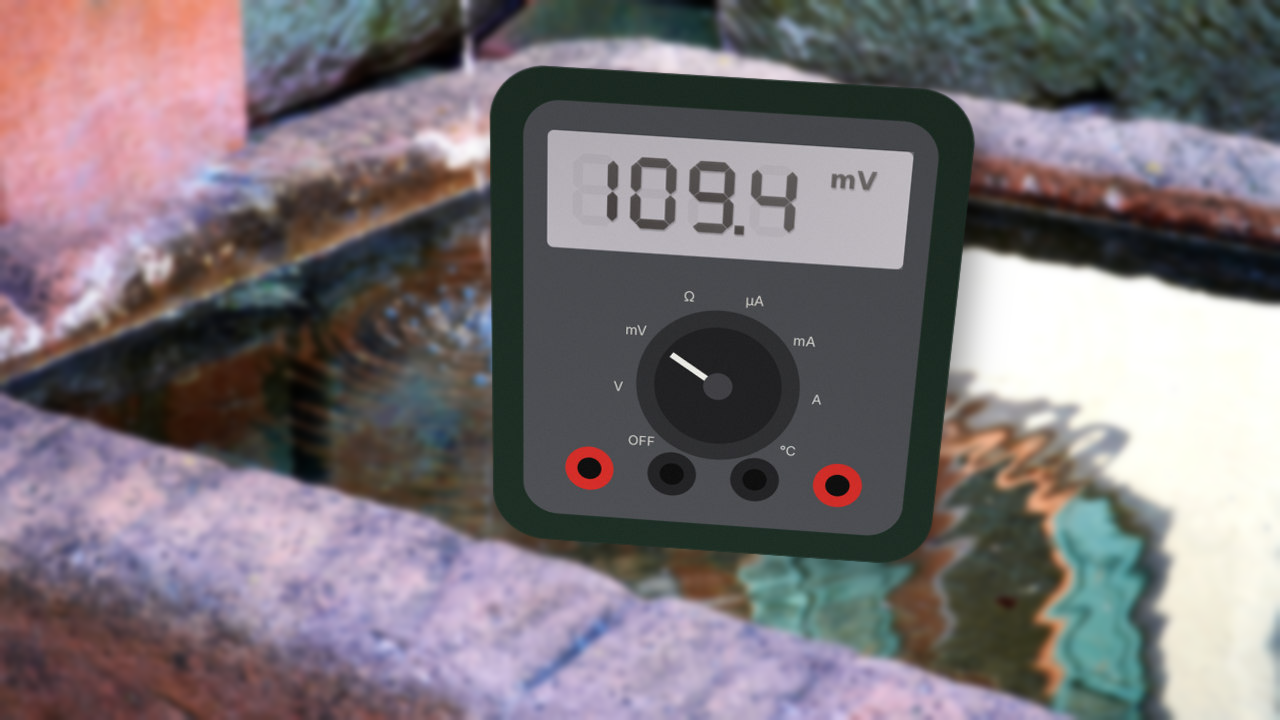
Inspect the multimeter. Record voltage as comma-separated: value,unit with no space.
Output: 109.4,mV
